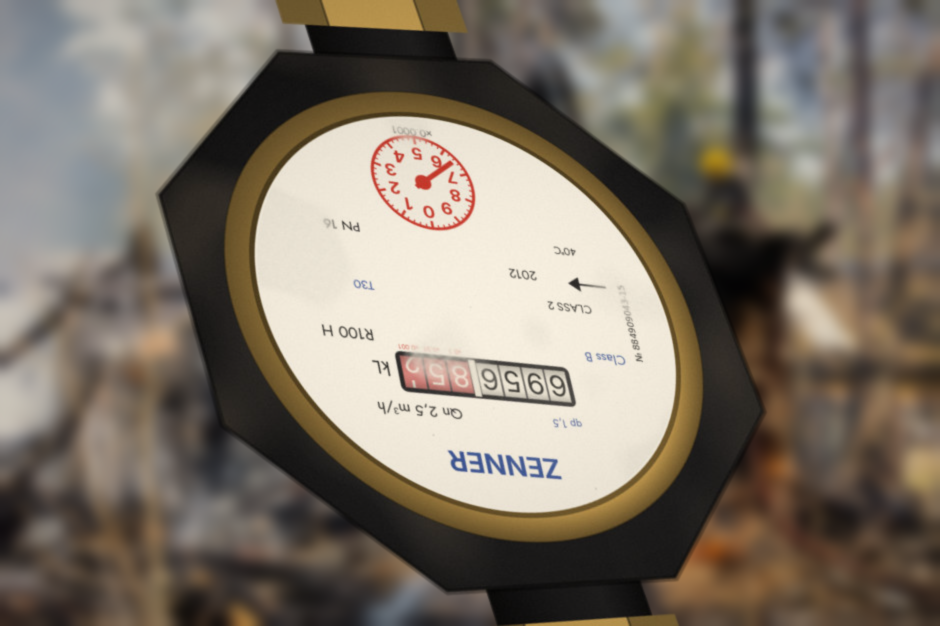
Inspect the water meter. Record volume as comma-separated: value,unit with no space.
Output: 6956.8516,kL
